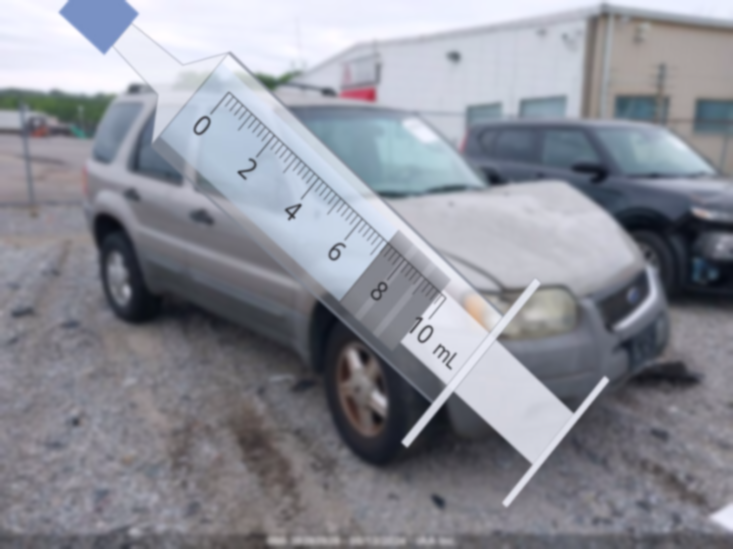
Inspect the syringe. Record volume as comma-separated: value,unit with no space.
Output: 7.2,mL
